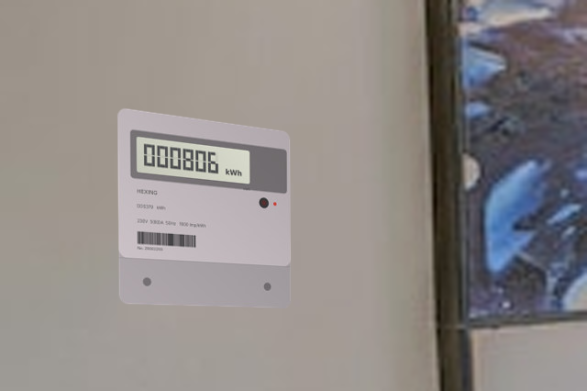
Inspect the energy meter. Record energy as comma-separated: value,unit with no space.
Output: 806,kWh
